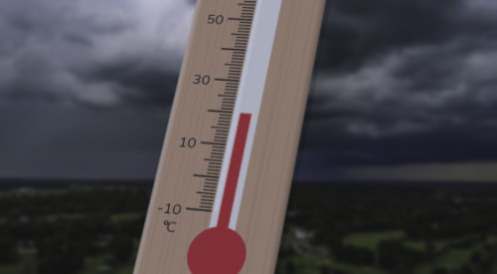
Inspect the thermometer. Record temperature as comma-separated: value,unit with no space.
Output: 20,°C
